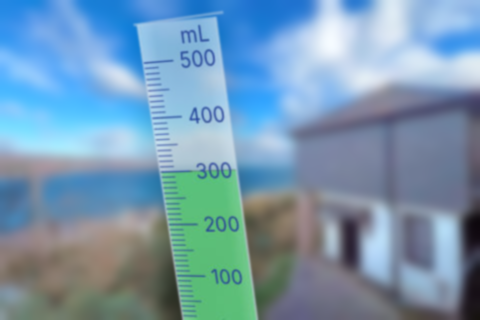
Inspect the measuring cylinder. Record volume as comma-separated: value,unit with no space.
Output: 300,mL
